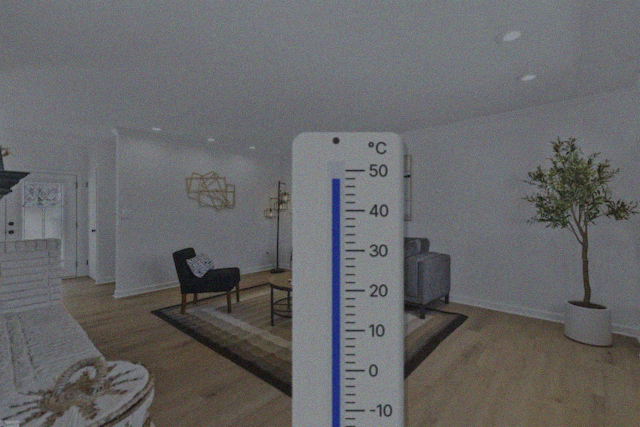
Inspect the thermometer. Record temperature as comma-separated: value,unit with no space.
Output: 48,°C
